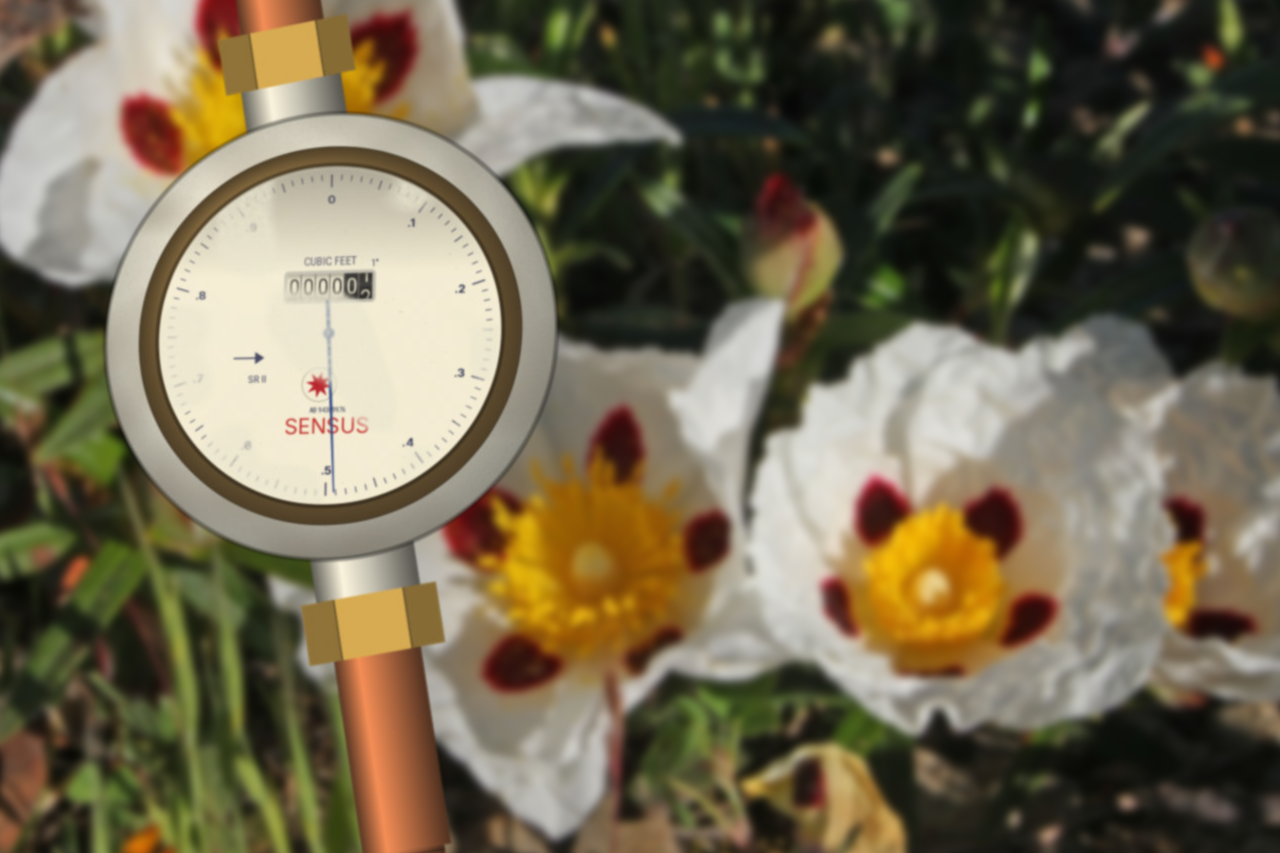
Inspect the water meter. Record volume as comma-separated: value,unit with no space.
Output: 1.49,ft³
